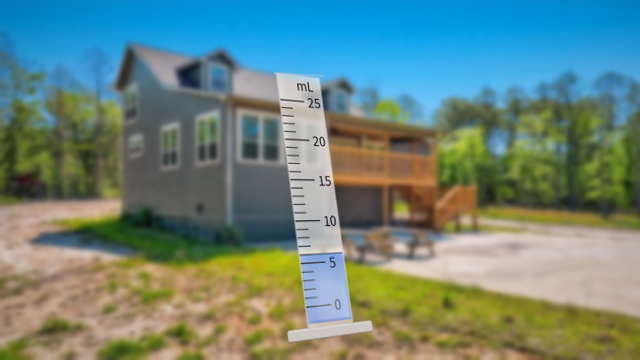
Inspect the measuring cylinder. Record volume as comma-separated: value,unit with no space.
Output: 6,mL
